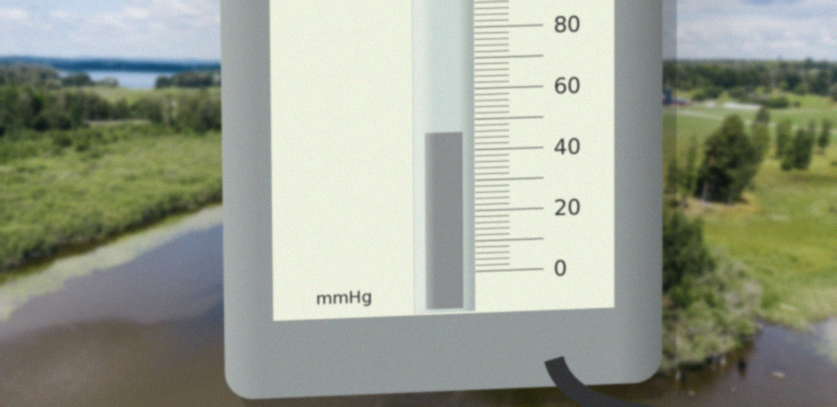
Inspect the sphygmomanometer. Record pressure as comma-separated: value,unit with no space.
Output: 46,mmHg
